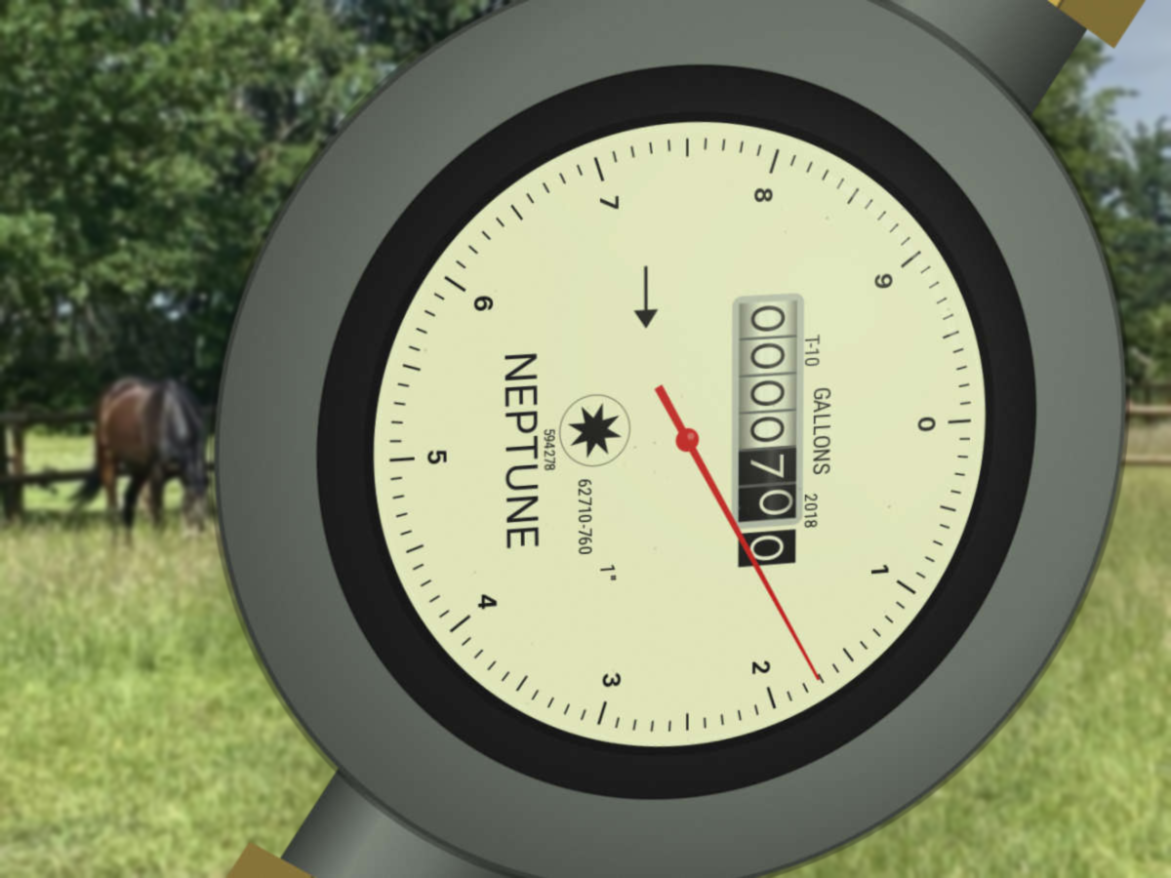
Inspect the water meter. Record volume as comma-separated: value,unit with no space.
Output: 701.7,gal
